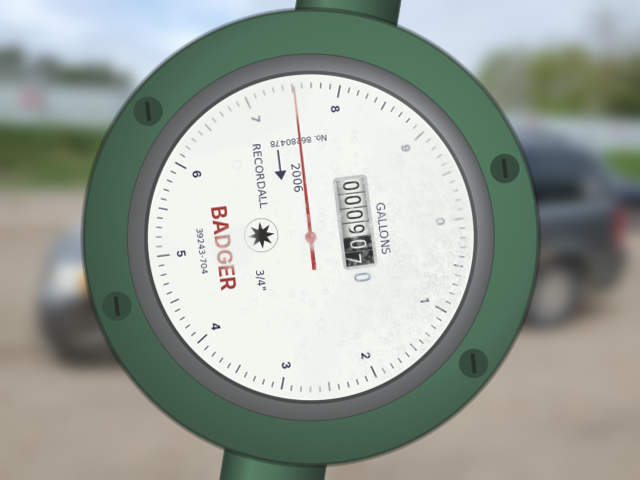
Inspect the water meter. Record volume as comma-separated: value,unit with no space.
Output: 9067.5,gal
